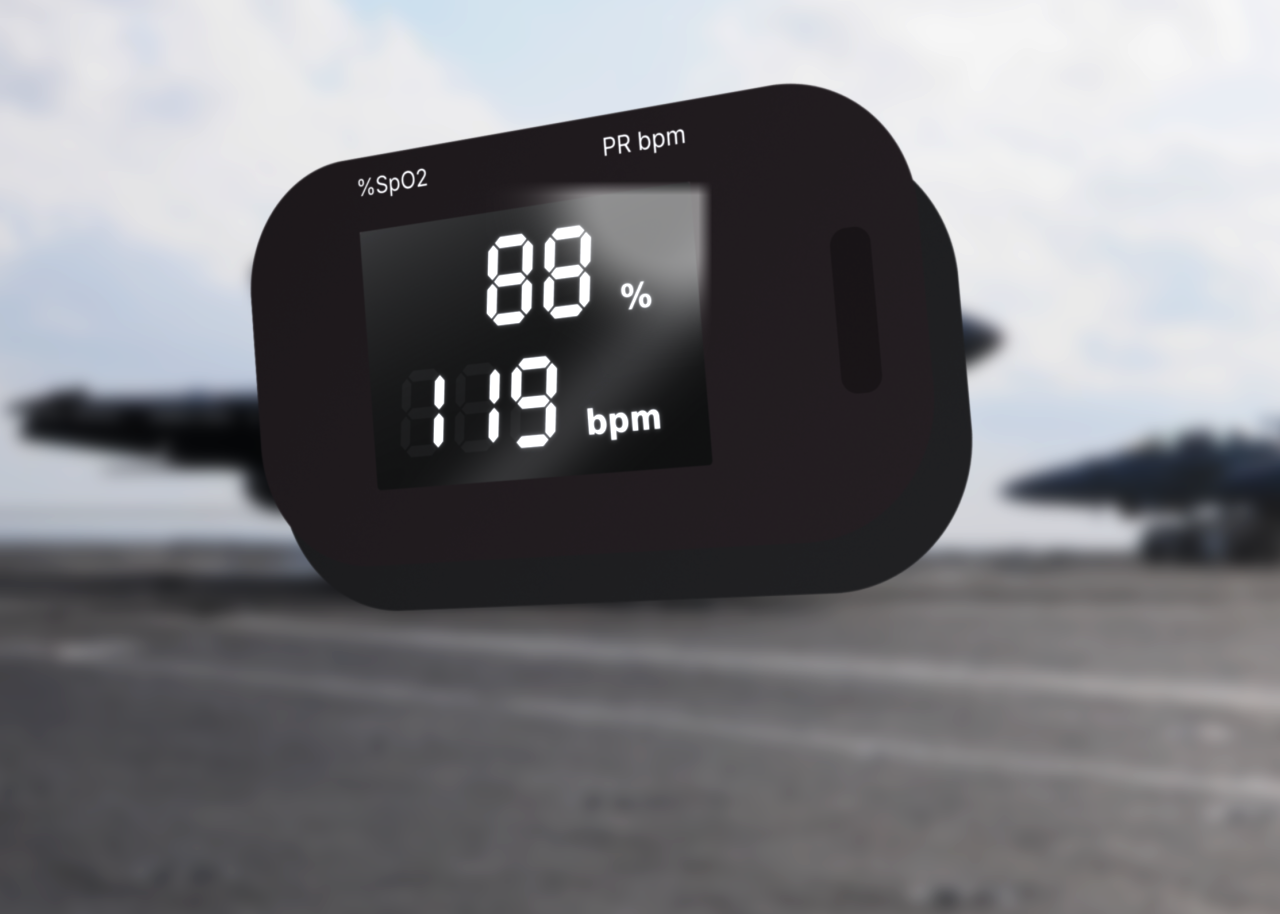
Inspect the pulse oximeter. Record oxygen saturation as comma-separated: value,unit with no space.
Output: 88,%
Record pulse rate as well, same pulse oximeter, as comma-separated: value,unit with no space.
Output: 119,bpm
